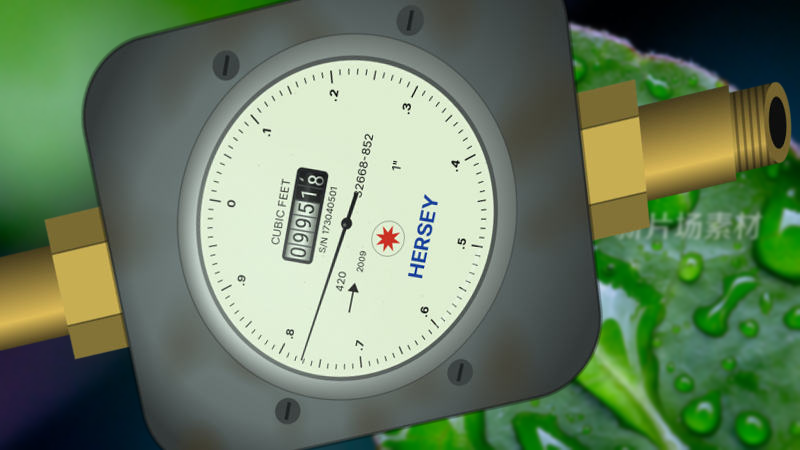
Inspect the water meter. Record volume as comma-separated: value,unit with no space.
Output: 99517.77,ft³
